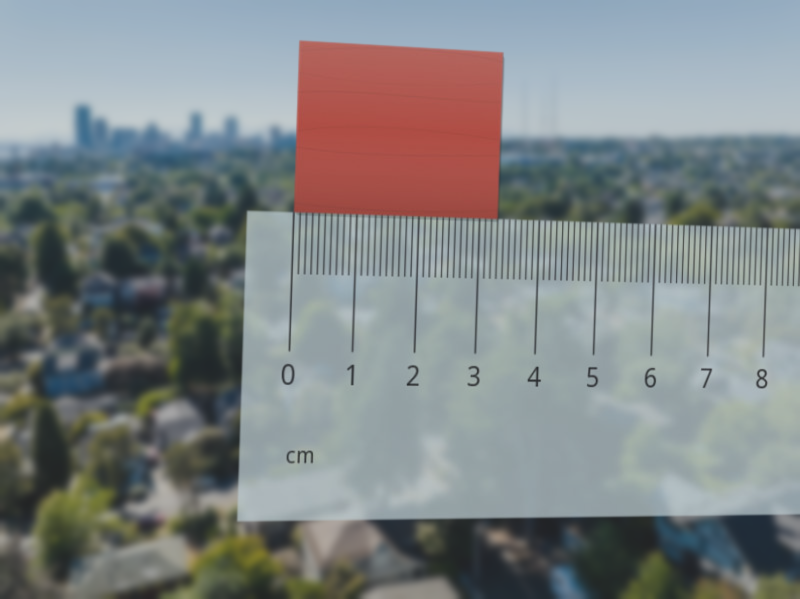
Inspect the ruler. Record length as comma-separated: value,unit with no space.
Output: 3.3,cm
